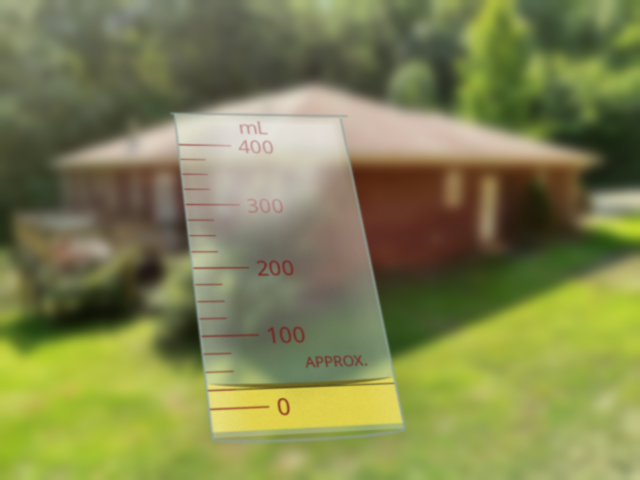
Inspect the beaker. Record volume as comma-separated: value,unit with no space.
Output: 25,mL
